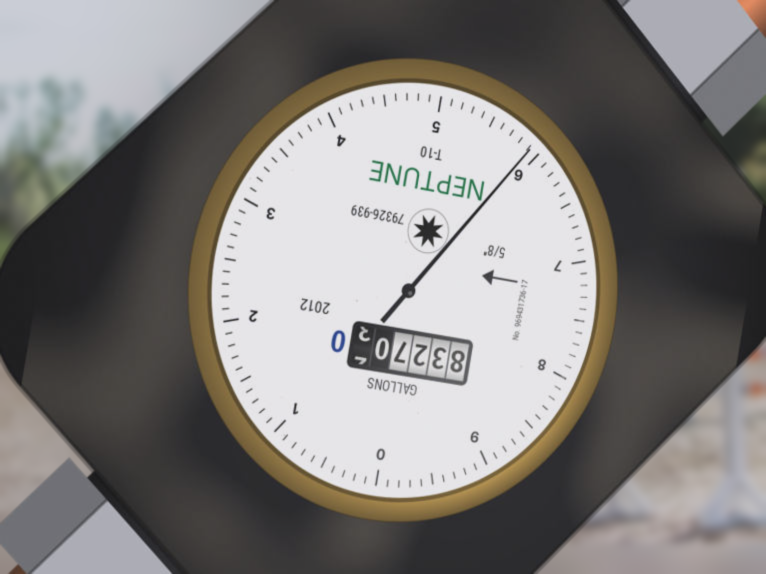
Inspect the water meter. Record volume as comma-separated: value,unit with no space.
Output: 8327025.9,gal
